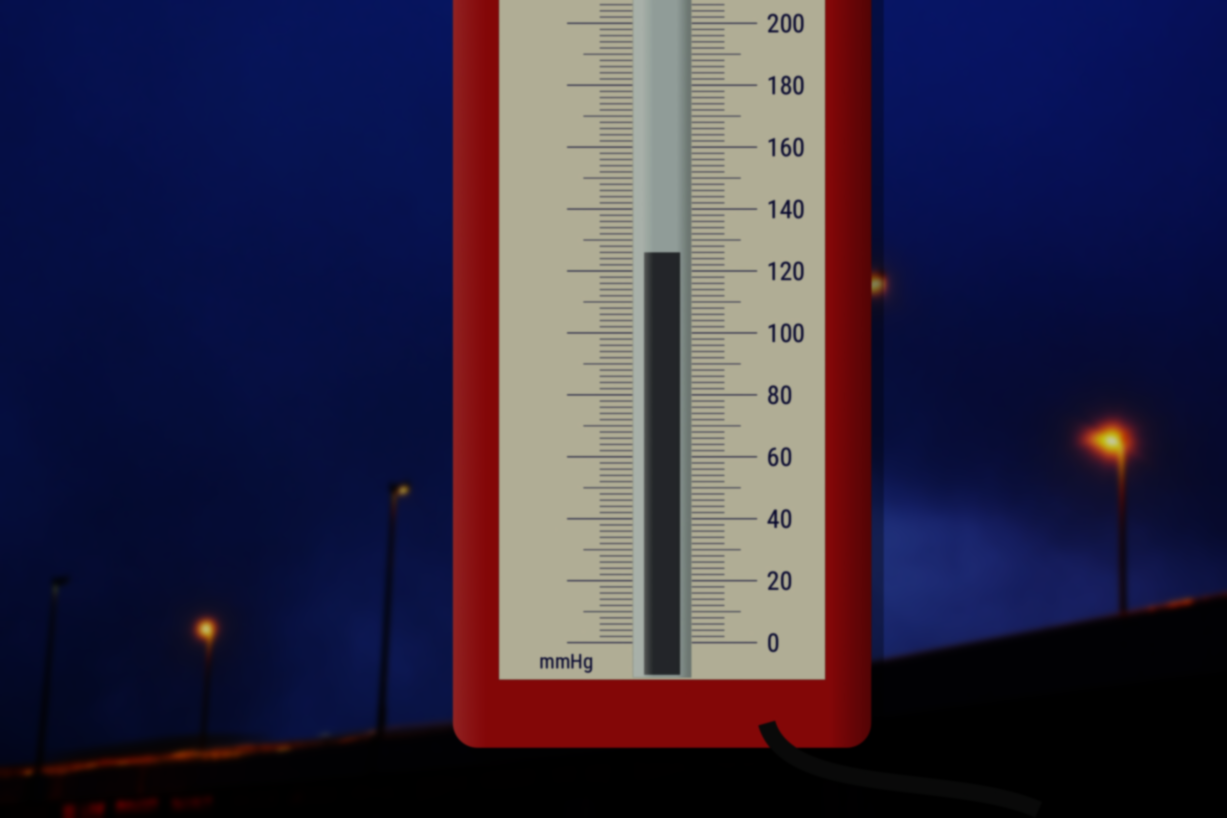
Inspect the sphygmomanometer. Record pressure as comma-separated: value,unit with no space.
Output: 126,mmHg
